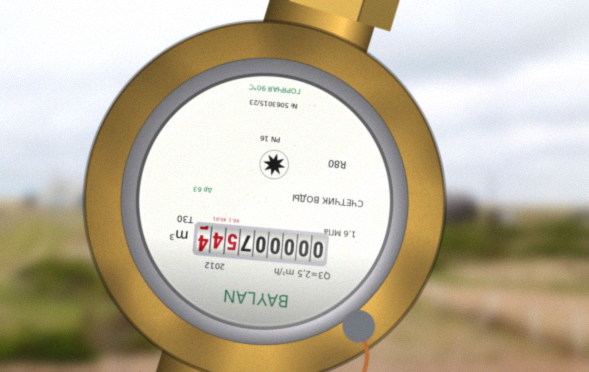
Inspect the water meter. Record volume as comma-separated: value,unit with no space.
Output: 7.544,m³
